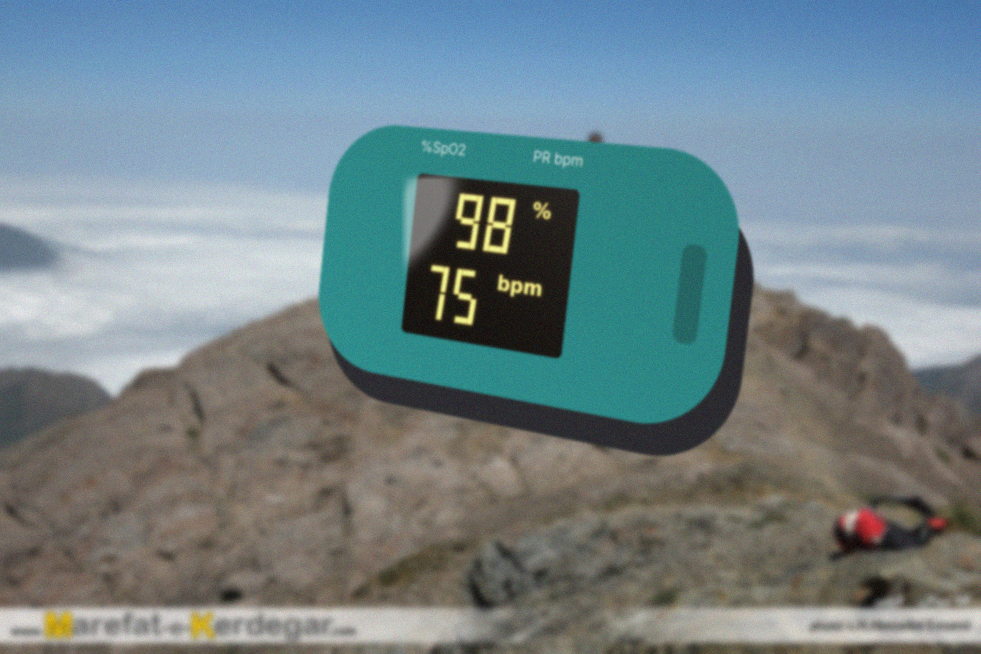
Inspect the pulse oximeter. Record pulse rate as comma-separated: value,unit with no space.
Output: 75,bpm
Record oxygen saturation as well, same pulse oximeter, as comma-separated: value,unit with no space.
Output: 98,%
